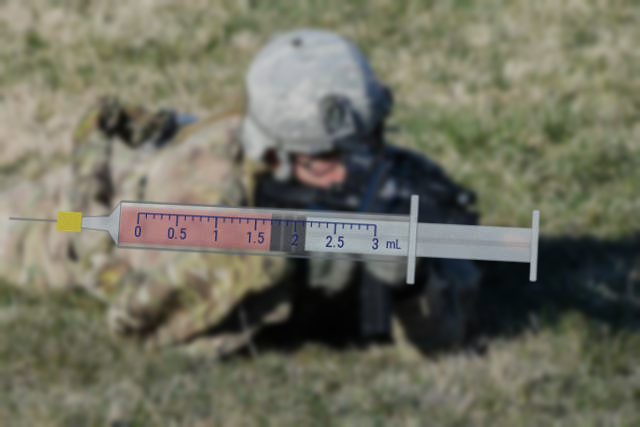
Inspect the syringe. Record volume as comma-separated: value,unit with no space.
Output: 1.7,mL
